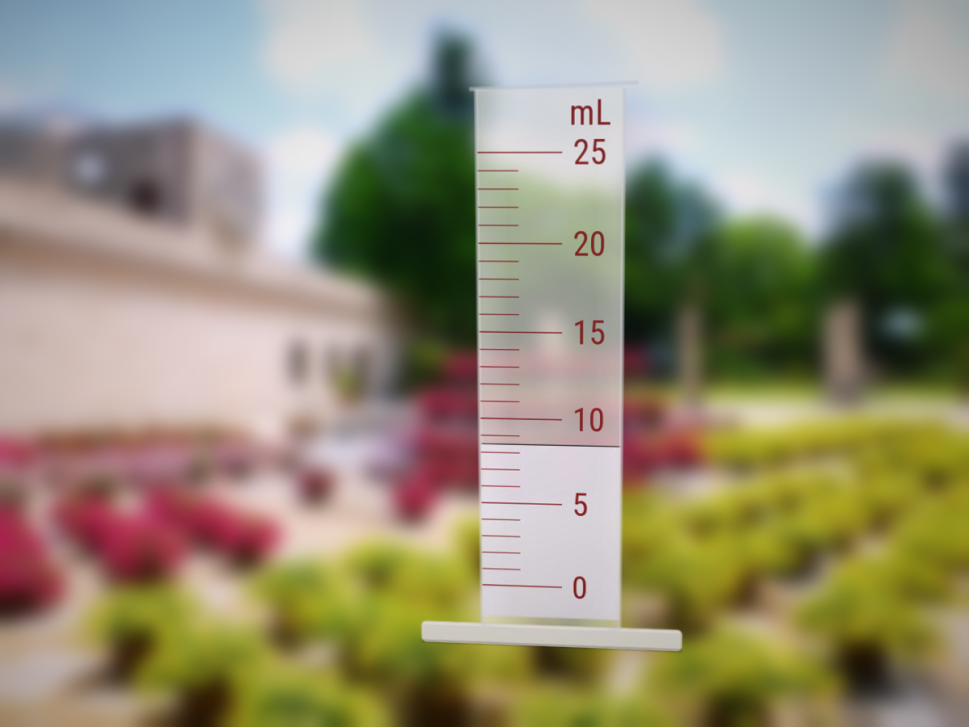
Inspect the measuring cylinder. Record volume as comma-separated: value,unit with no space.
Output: 8.5,mL
